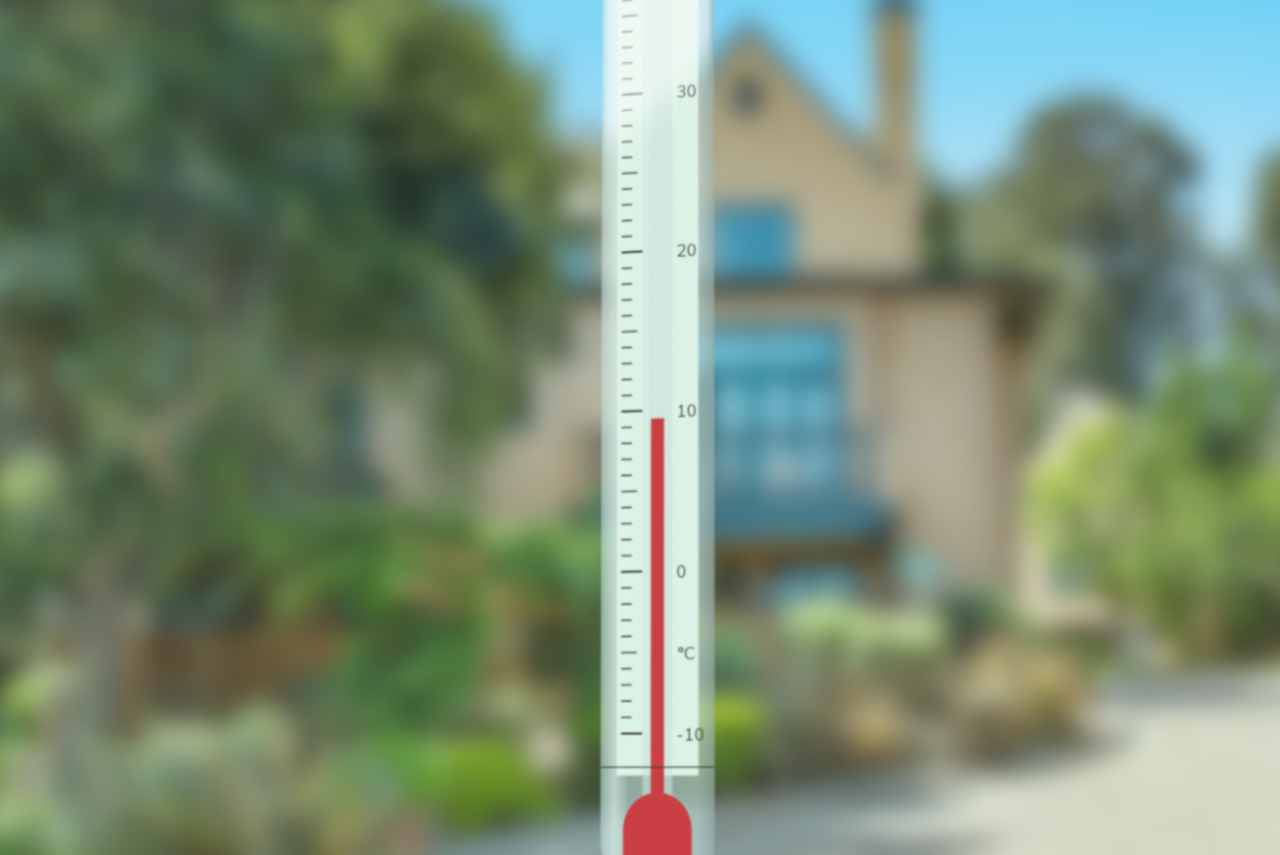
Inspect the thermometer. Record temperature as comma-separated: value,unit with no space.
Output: 9.5,°C
